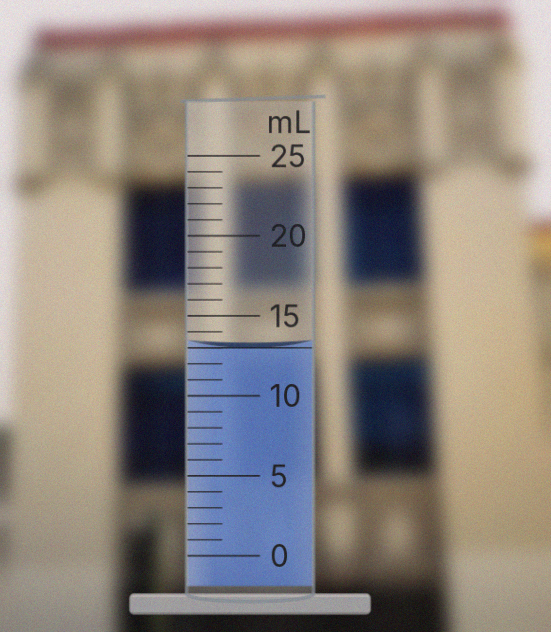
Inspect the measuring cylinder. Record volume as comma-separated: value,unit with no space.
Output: 13,mL
